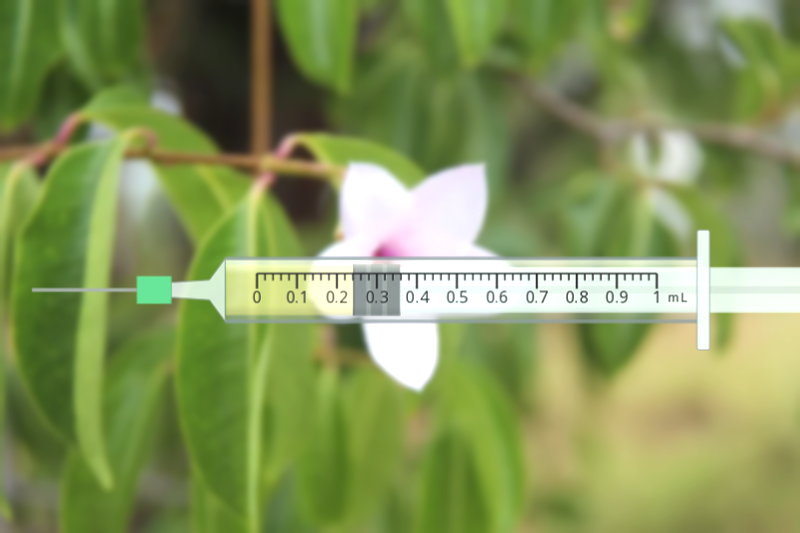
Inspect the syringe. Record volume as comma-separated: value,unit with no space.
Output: 0.24,mL
